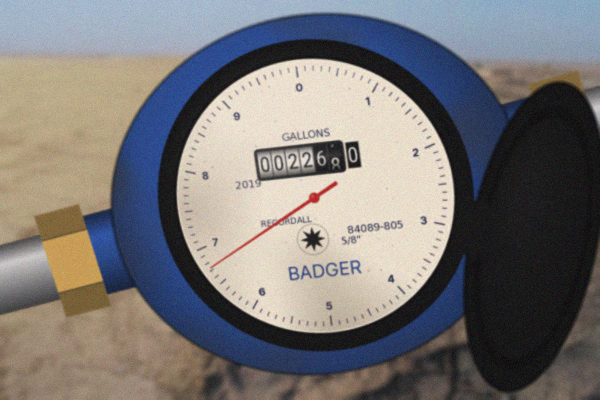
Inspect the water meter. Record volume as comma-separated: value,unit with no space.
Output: 22676.7,gal
